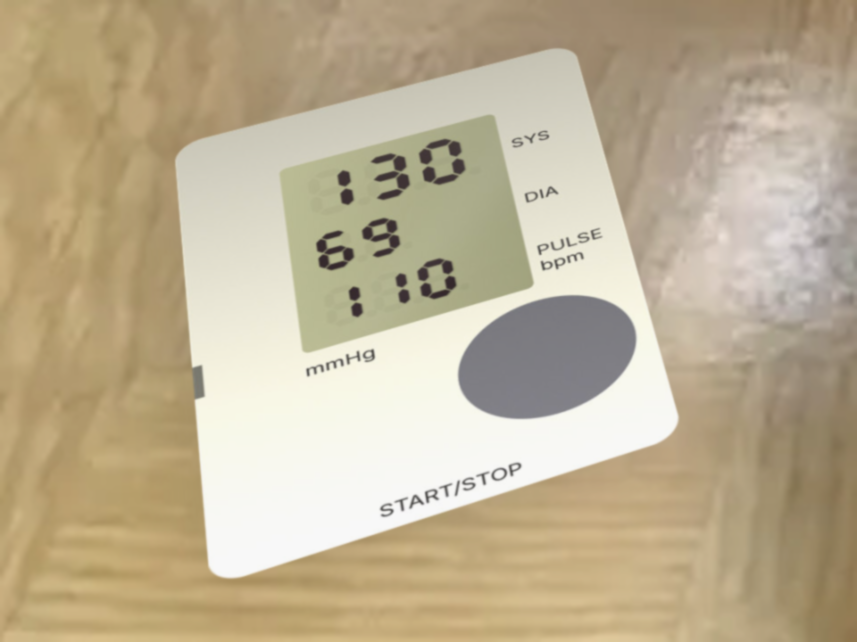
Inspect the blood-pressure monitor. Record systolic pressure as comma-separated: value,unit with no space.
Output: 130,mmHg
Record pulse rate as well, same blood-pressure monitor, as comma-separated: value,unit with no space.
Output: 110,bpm
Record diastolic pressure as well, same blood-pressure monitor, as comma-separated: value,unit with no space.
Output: 69,mmHg
